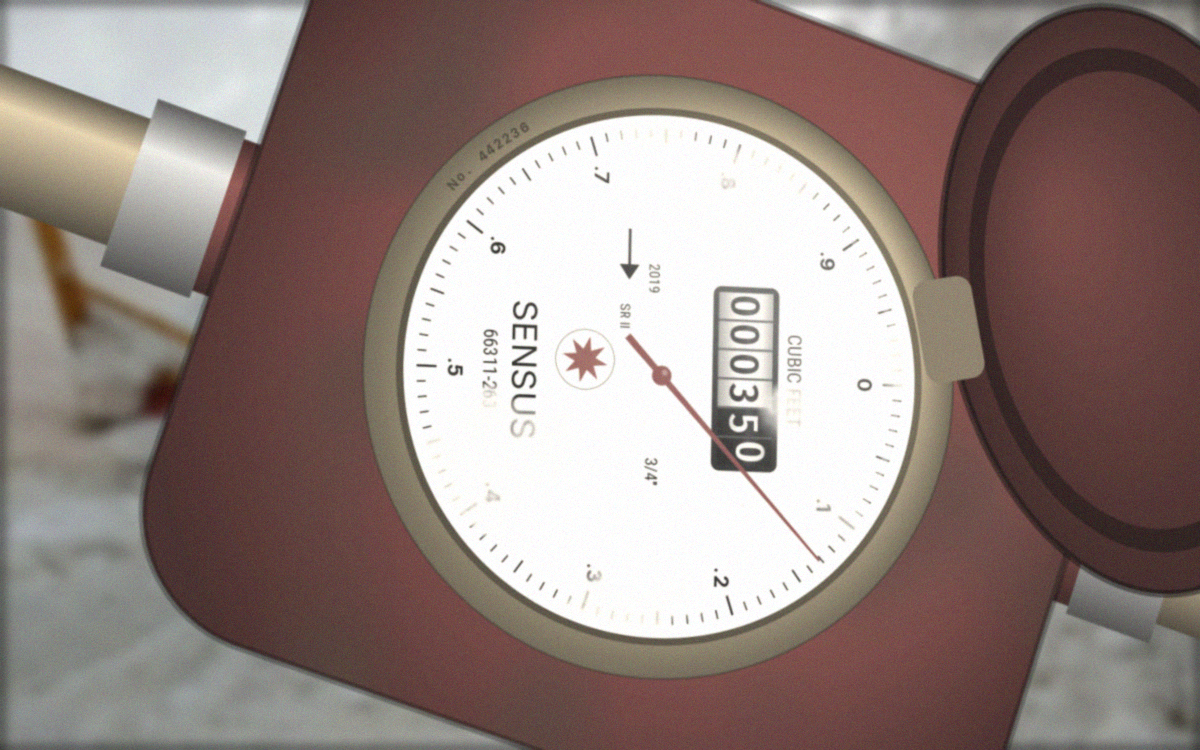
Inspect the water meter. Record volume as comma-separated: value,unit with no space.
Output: 350.13,ft³
